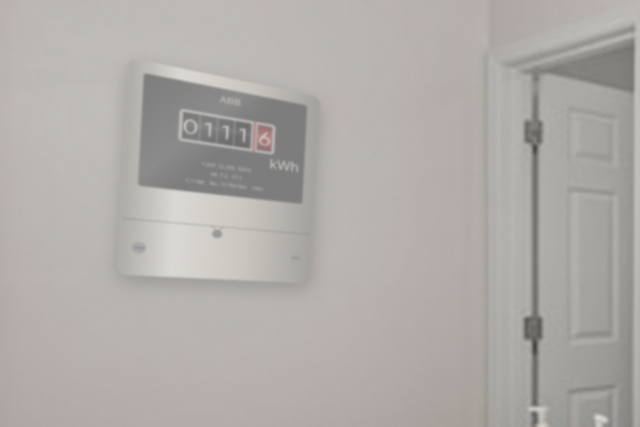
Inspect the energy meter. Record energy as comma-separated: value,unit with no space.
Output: 111.6,kWh
